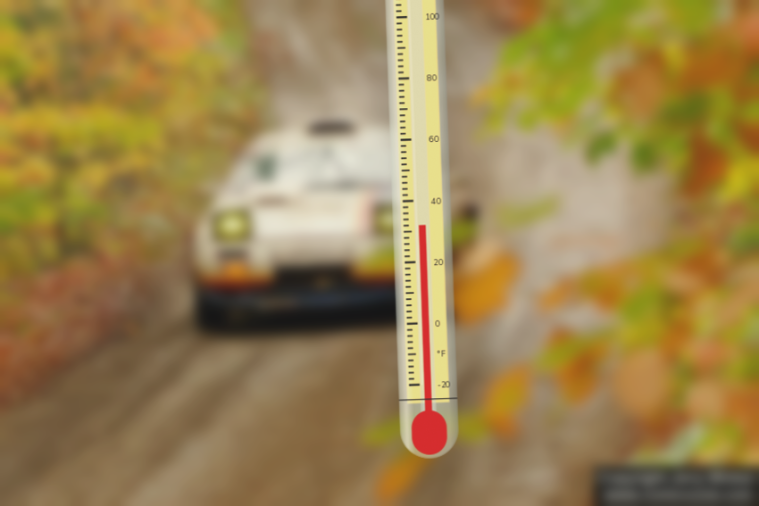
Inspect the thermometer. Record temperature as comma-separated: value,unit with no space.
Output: 32,°F
